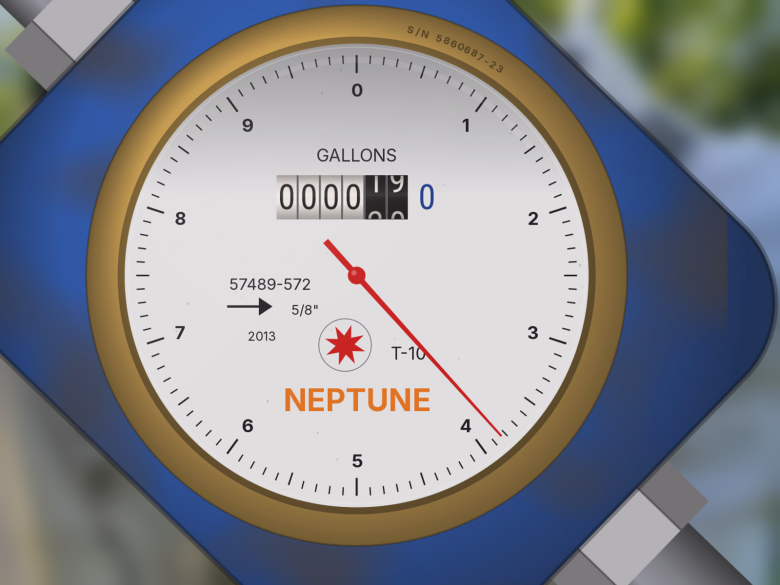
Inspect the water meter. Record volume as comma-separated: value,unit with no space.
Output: 193.8,gal
